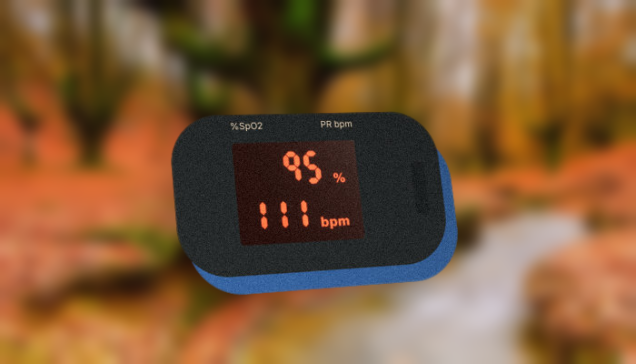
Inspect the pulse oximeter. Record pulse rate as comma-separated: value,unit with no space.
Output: 111,bpm
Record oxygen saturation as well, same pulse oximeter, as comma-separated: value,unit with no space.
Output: 95,%
